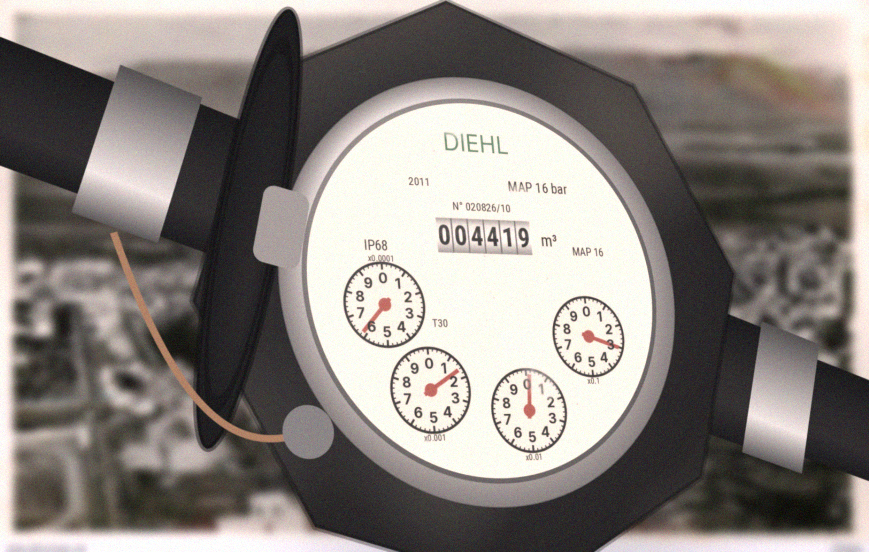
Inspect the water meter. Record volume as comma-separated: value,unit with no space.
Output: 4419.3016,m³
